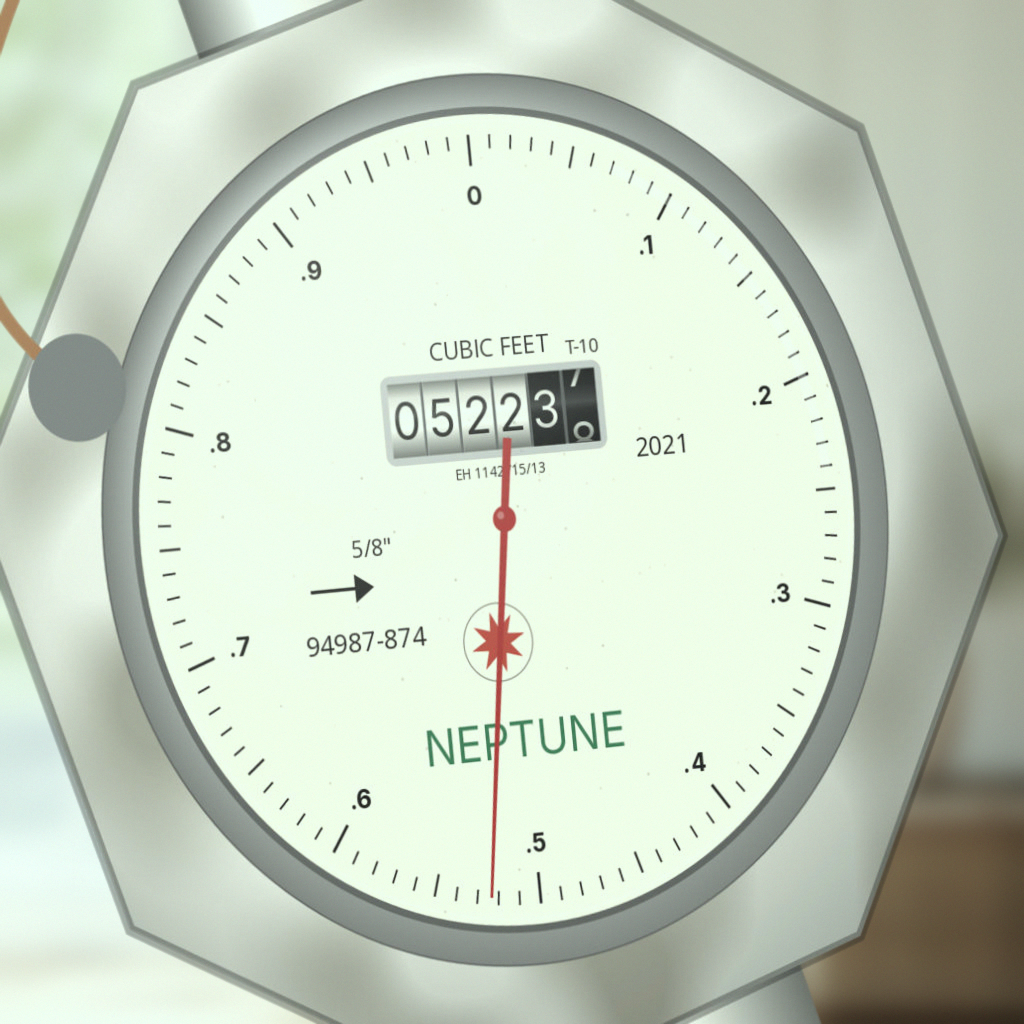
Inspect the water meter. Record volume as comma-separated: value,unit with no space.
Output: 52237.52,ft³
